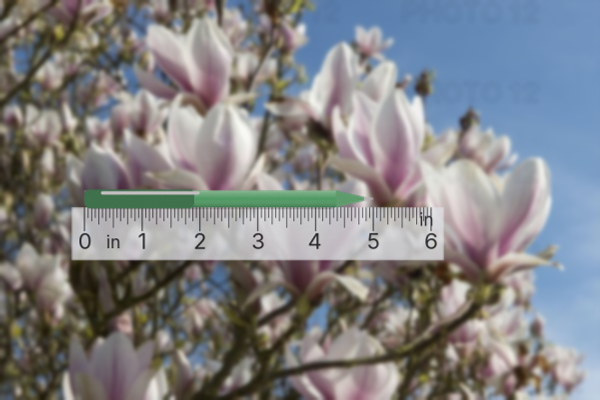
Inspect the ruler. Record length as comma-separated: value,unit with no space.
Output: 5,in
